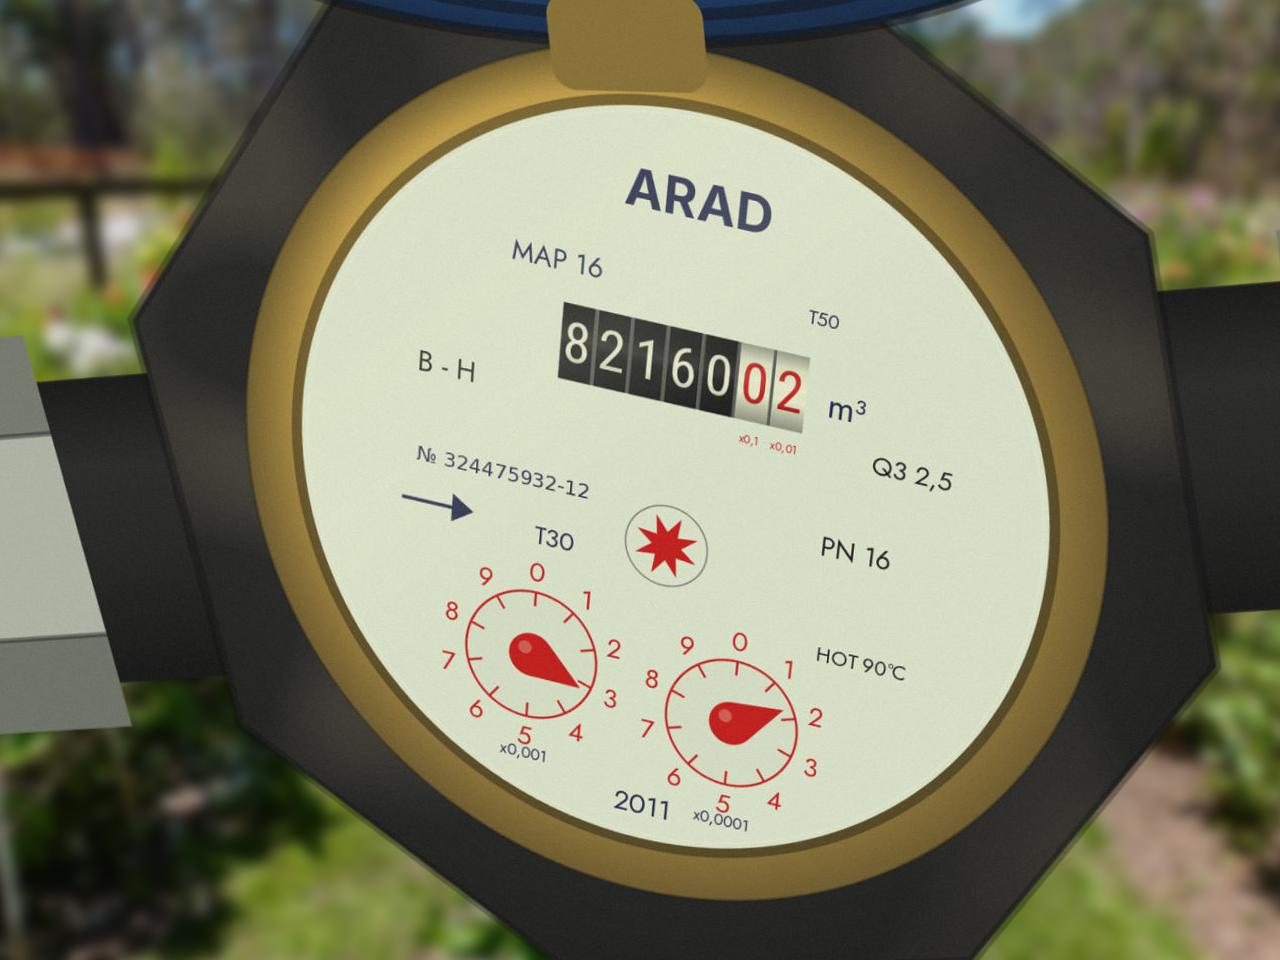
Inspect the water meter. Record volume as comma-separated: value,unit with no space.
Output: 82160.0231,m³
